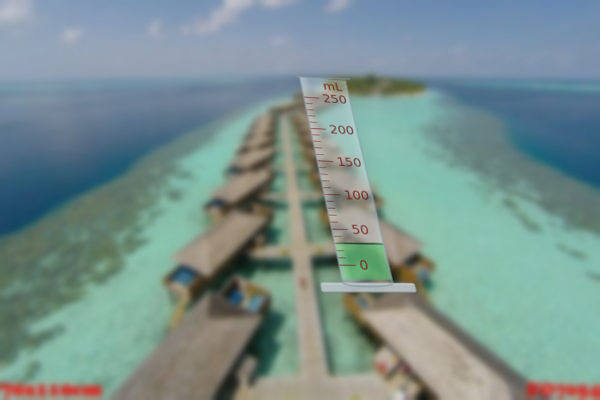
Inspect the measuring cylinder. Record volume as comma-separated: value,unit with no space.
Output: 30,mL
